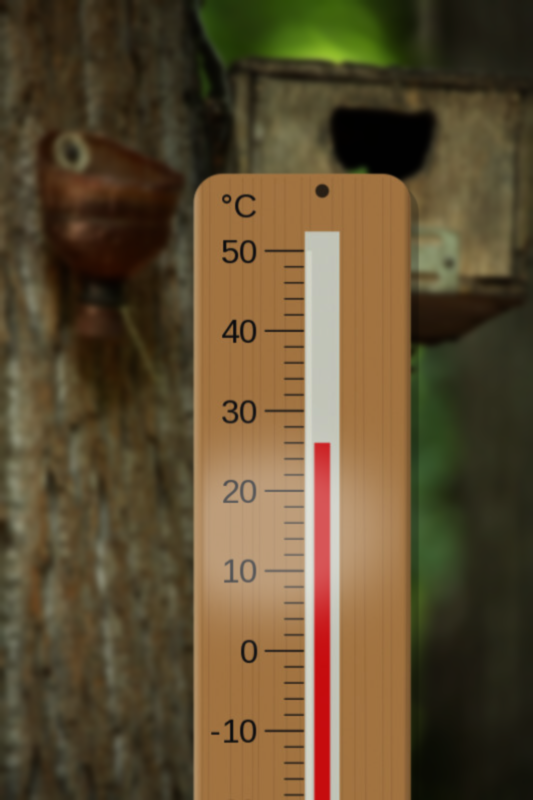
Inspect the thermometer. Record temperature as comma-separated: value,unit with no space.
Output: 26,°C
